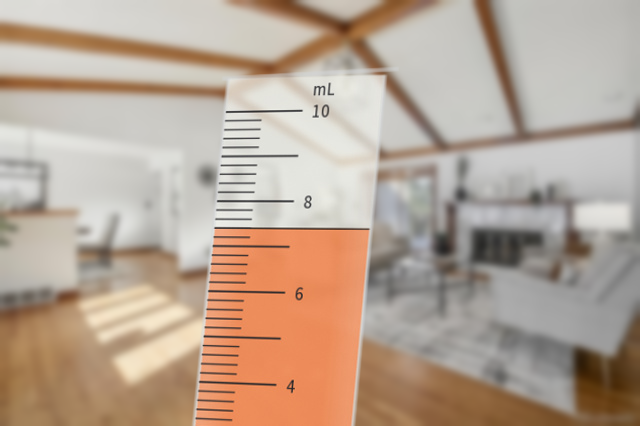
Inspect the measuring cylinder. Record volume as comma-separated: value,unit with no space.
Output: 7.4,mL
